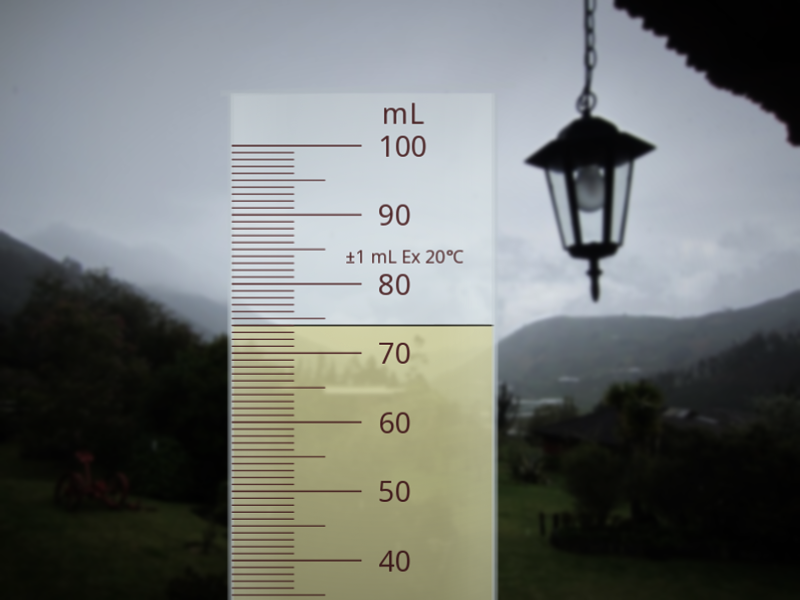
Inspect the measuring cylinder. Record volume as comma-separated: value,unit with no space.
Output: 74,mL
